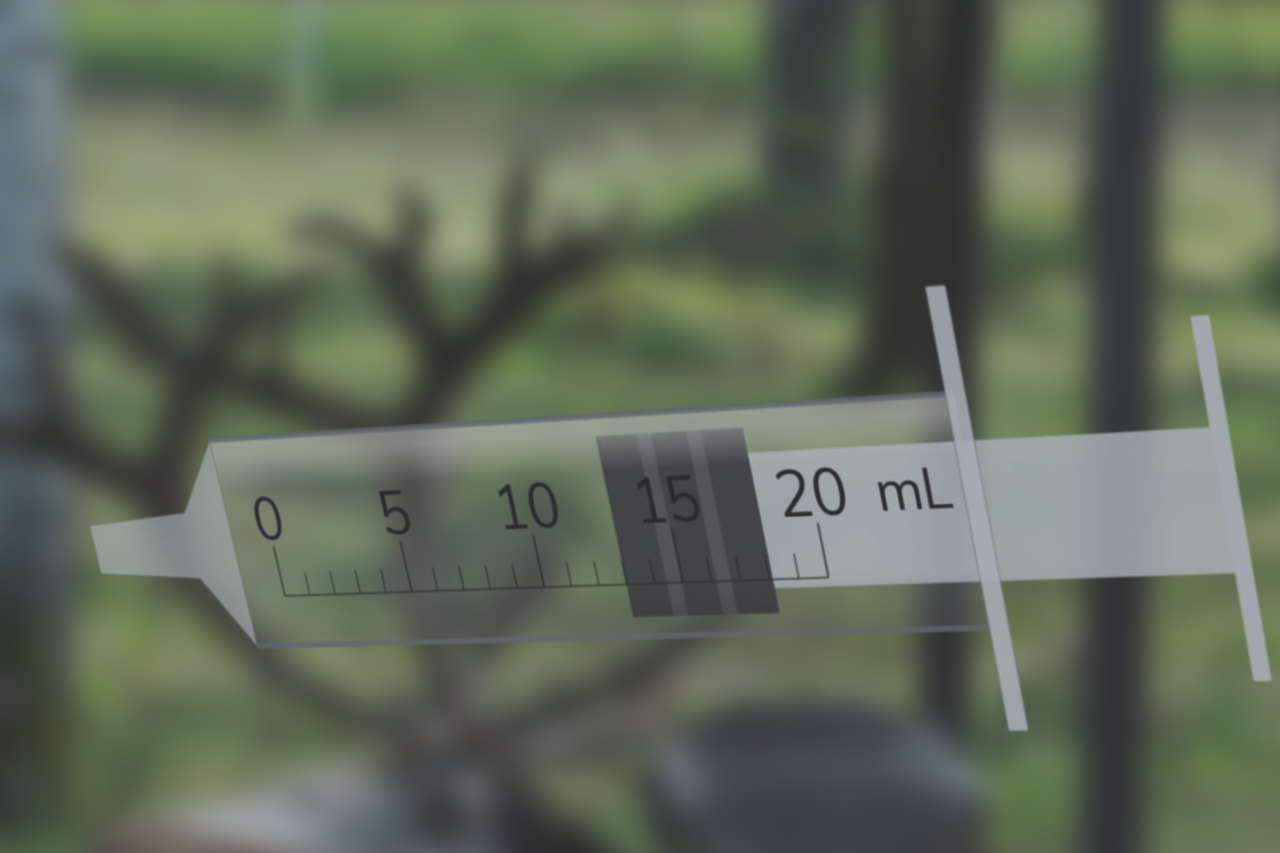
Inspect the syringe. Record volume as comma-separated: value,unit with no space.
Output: 13,mL
